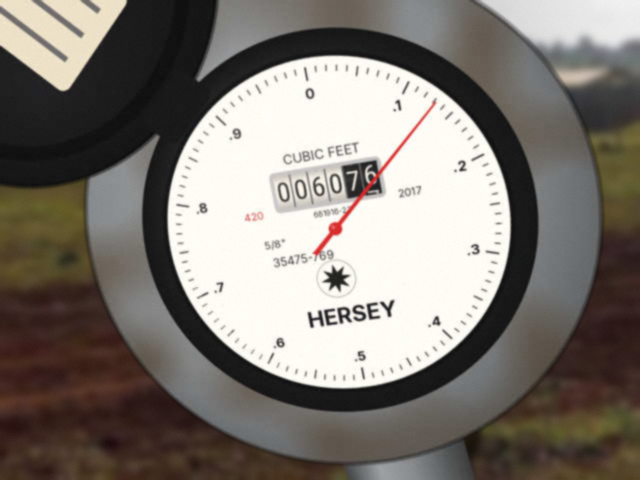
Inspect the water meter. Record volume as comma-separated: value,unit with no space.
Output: 6076.13,ft³
